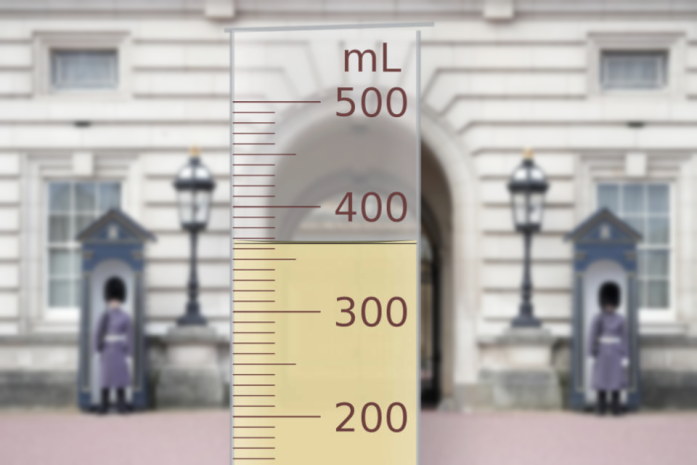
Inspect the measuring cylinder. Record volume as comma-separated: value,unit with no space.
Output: 365,mL
